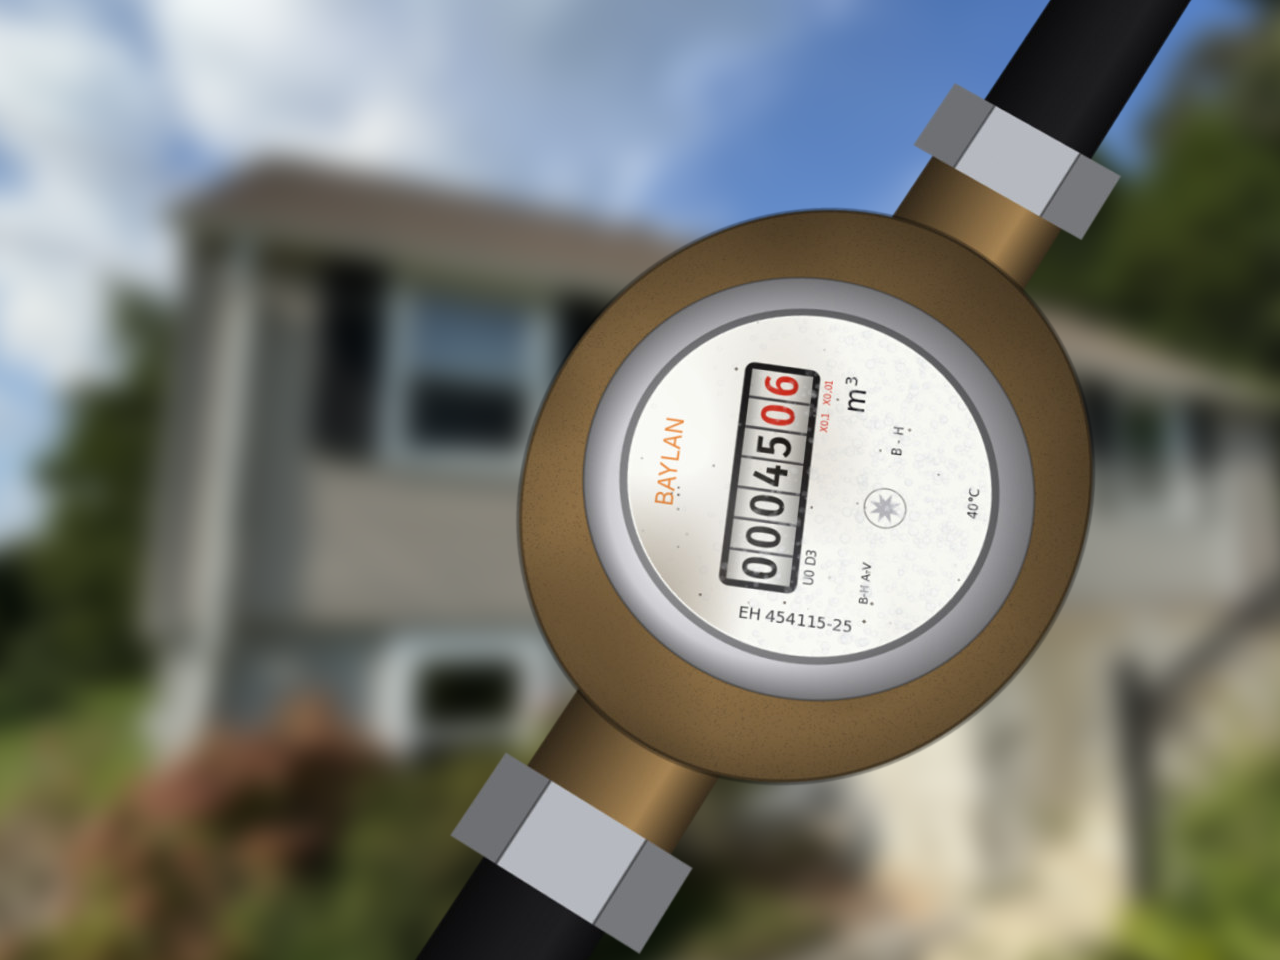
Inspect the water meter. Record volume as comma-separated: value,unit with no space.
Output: 45.06,m³
